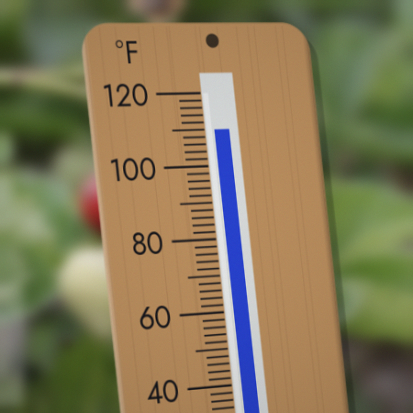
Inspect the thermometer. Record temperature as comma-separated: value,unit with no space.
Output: 110,°F
